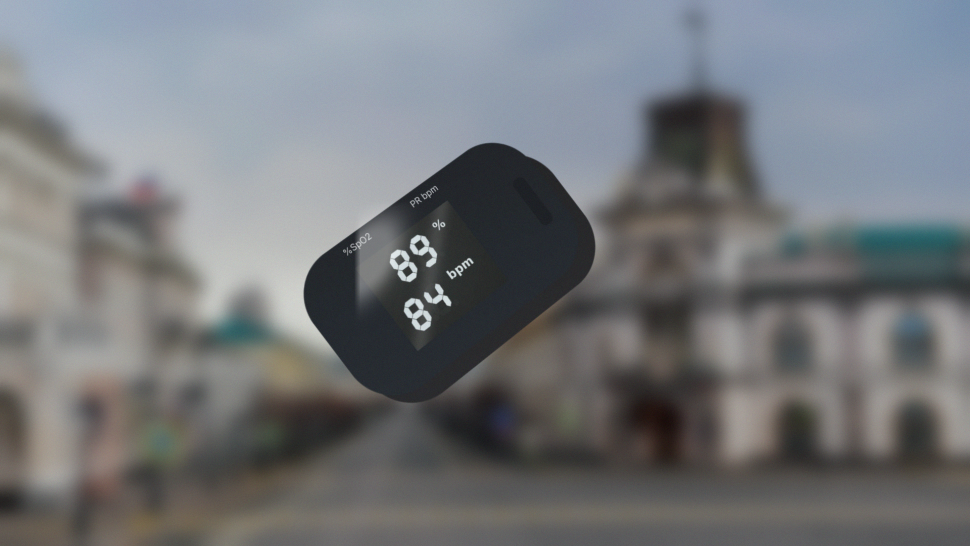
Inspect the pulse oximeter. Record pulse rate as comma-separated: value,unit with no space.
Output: 84,bpm
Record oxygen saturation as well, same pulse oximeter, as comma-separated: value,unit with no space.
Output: 89,%
